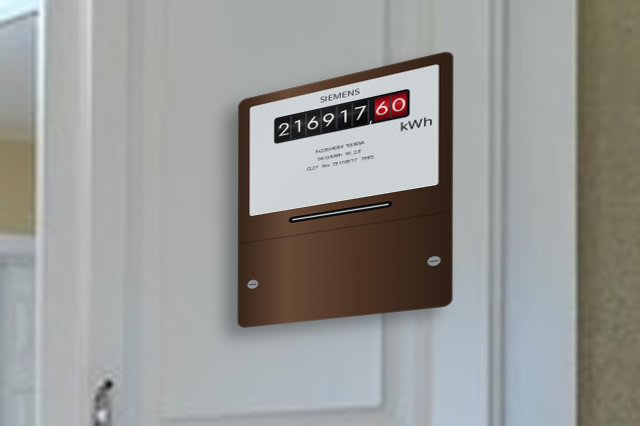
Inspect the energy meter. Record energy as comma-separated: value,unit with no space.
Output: 216917.60,kWh
